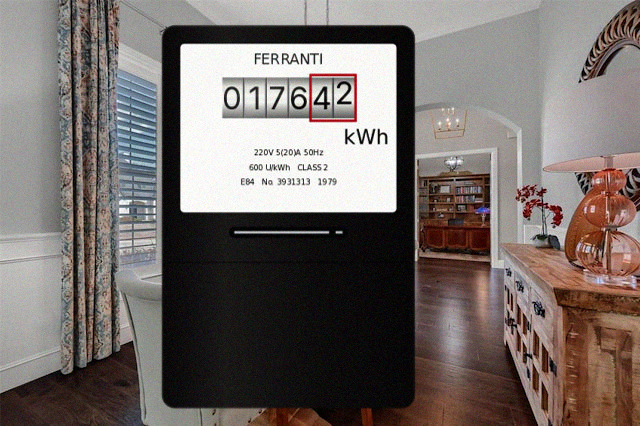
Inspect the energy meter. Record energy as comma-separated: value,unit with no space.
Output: 176.42,kWh
